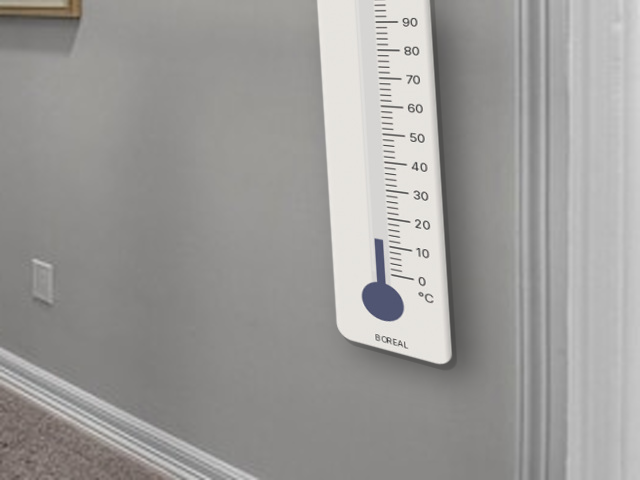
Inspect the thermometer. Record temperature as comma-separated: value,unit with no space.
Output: 12,°C
